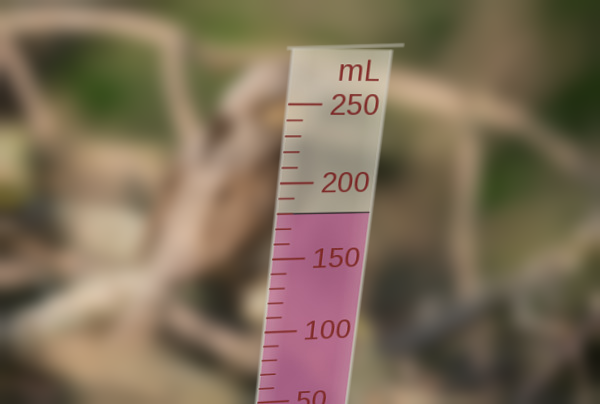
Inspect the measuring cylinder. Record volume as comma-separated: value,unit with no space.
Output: 180,mL
